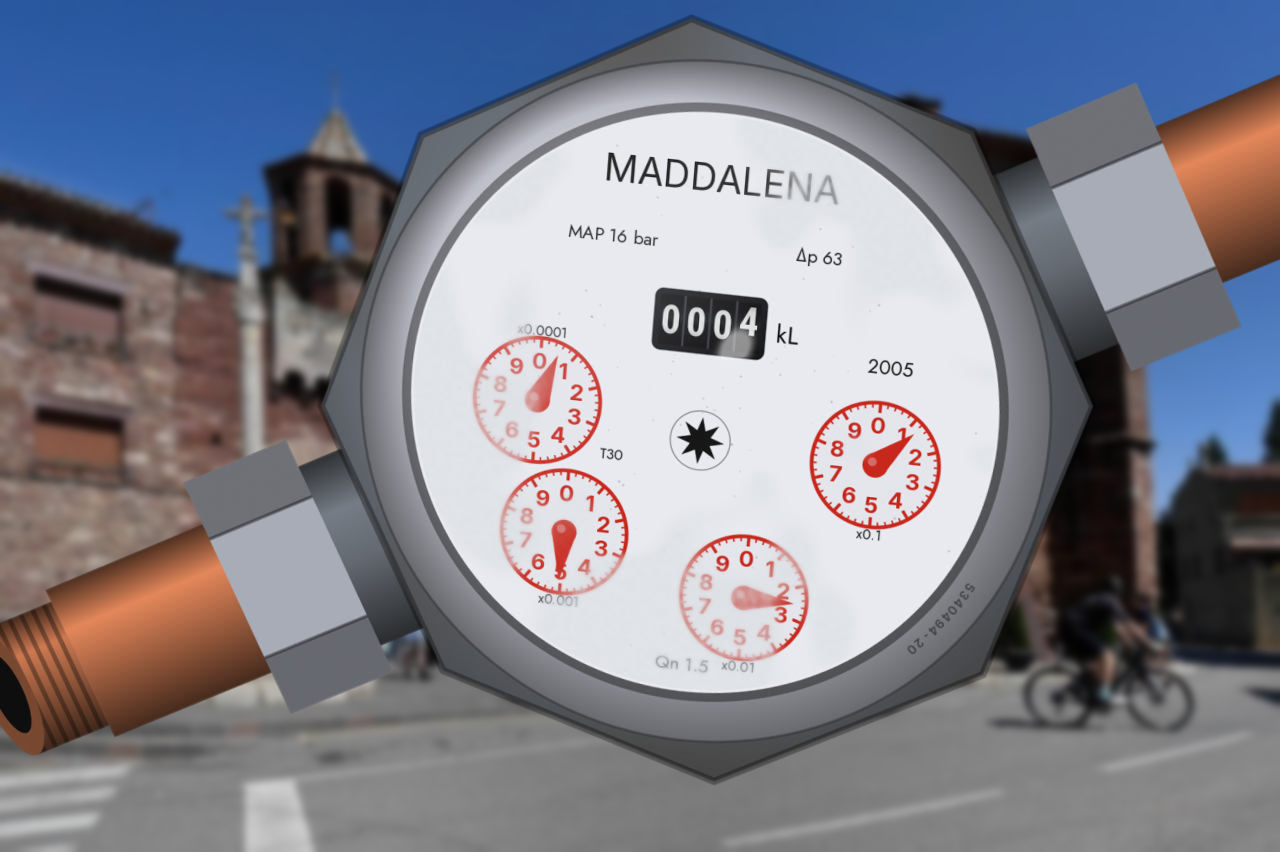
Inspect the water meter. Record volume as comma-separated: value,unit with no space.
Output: 4.1250,kL
